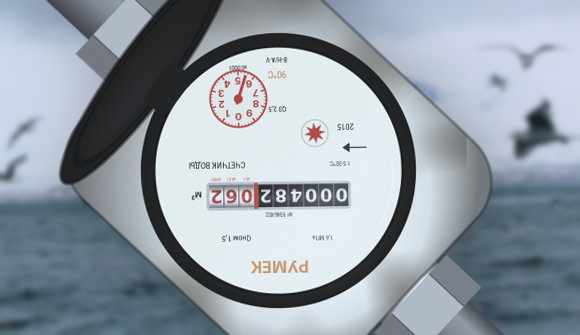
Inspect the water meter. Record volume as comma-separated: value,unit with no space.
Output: 482.0625,m³
